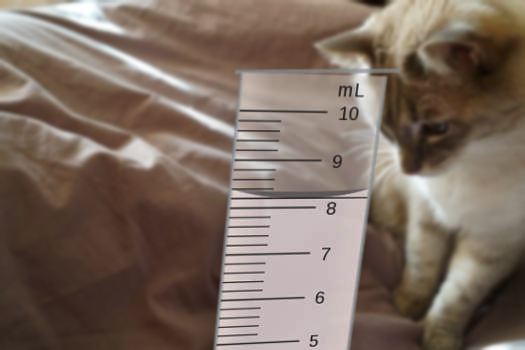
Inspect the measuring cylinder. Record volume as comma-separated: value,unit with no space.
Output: 8.2,mL
